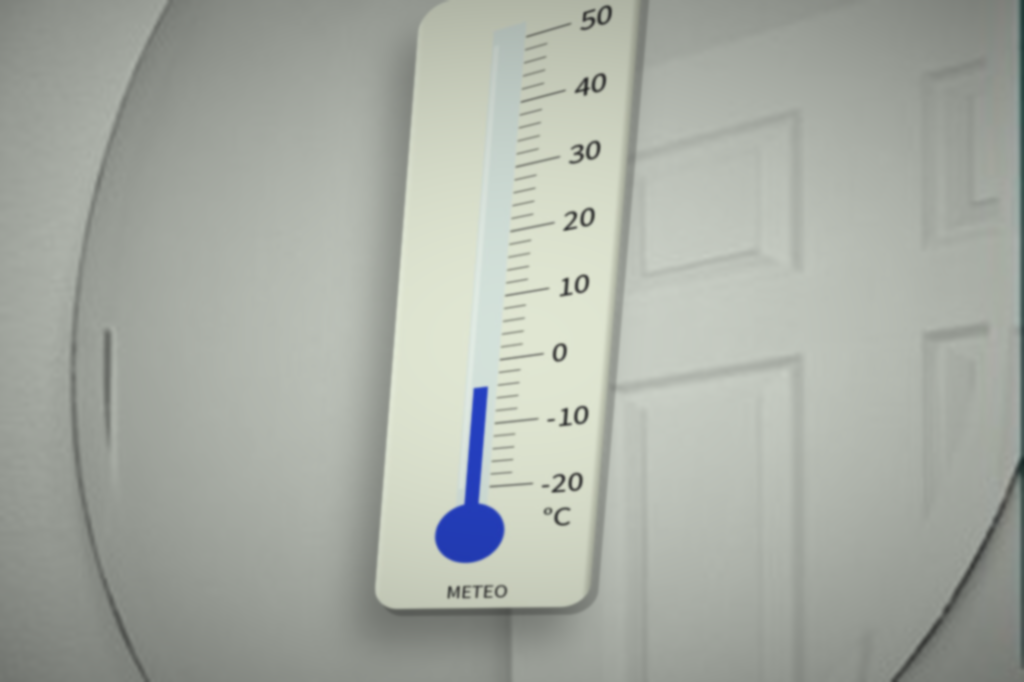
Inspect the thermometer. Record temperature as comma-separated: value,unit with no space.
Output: -4,°C
